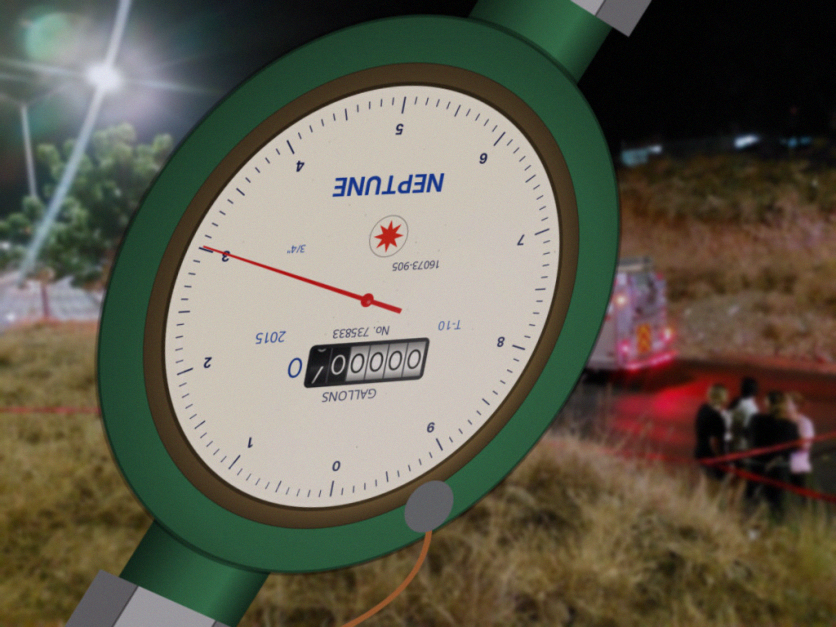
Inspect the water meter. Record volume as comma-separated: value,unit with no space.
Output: 73.0,gal
